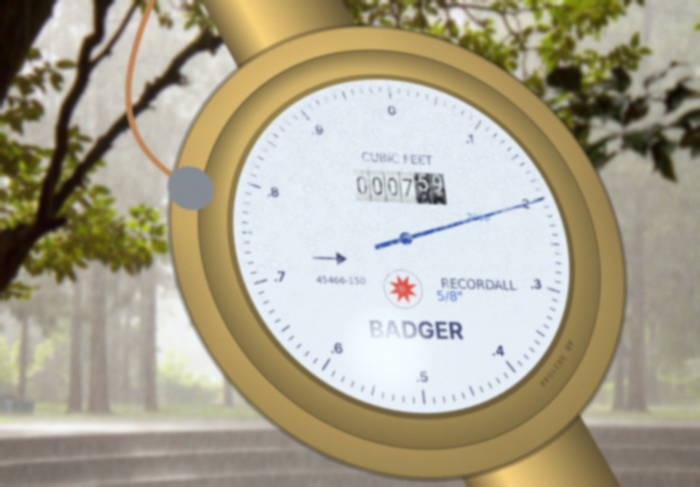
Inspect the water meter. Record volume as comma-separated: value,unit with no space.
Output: 759.20,ft³
